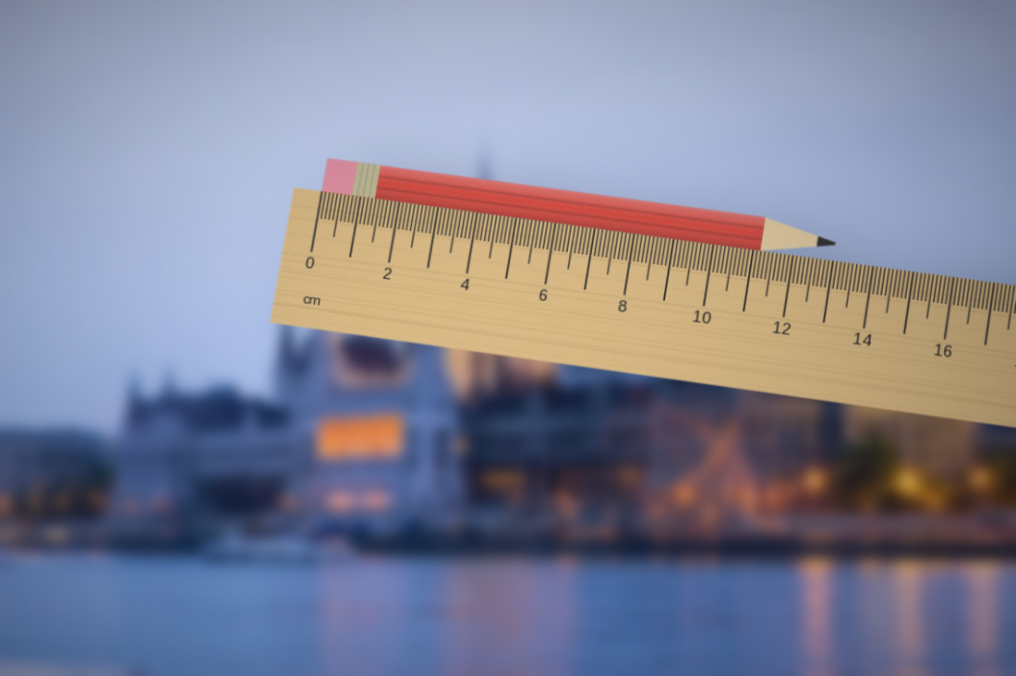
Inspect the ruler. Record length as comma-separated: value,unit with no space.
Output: 13,cm
